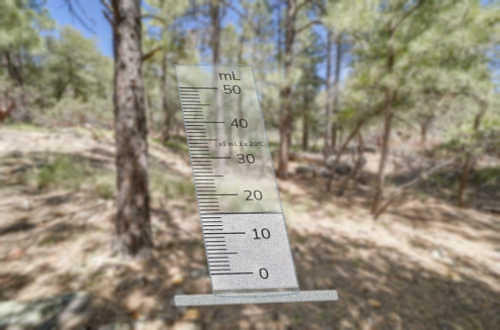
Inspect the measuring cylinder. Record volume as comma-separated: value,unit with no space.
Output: 15,mL
